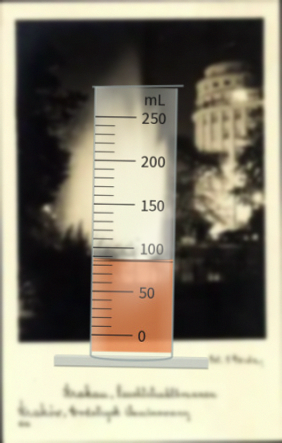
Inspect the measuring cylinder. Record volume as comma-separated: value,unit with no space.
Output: 85,mL
